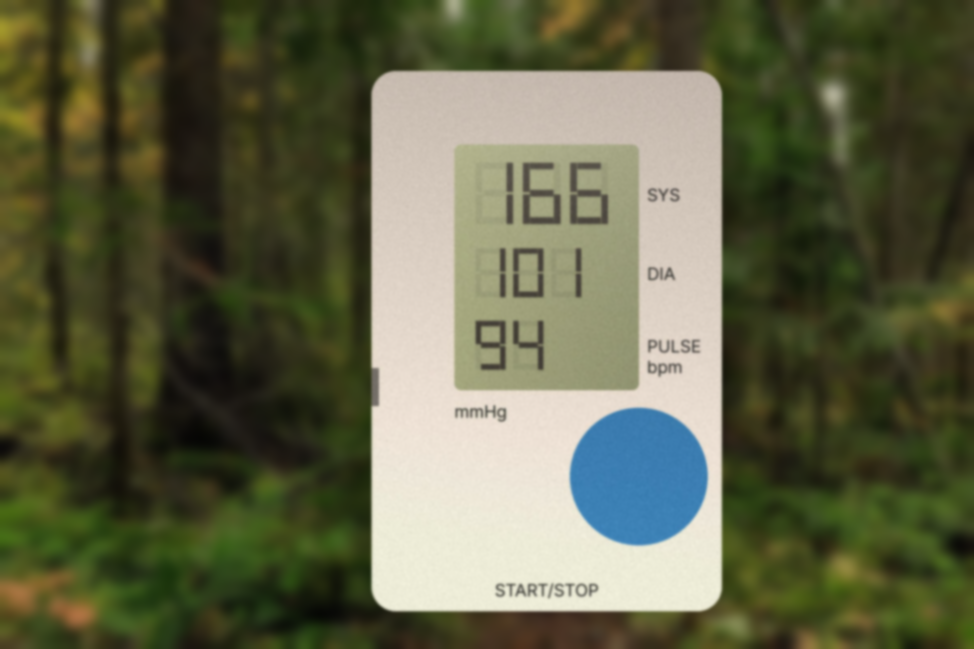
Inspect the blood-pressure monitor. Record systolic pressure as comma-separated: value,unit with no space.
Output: 166,mmHg
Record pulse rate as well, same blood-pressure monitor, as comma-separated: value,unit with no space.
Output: 94,bpm
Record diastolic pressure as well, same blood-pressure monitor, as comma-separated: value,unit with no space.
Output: 101,mmHg
